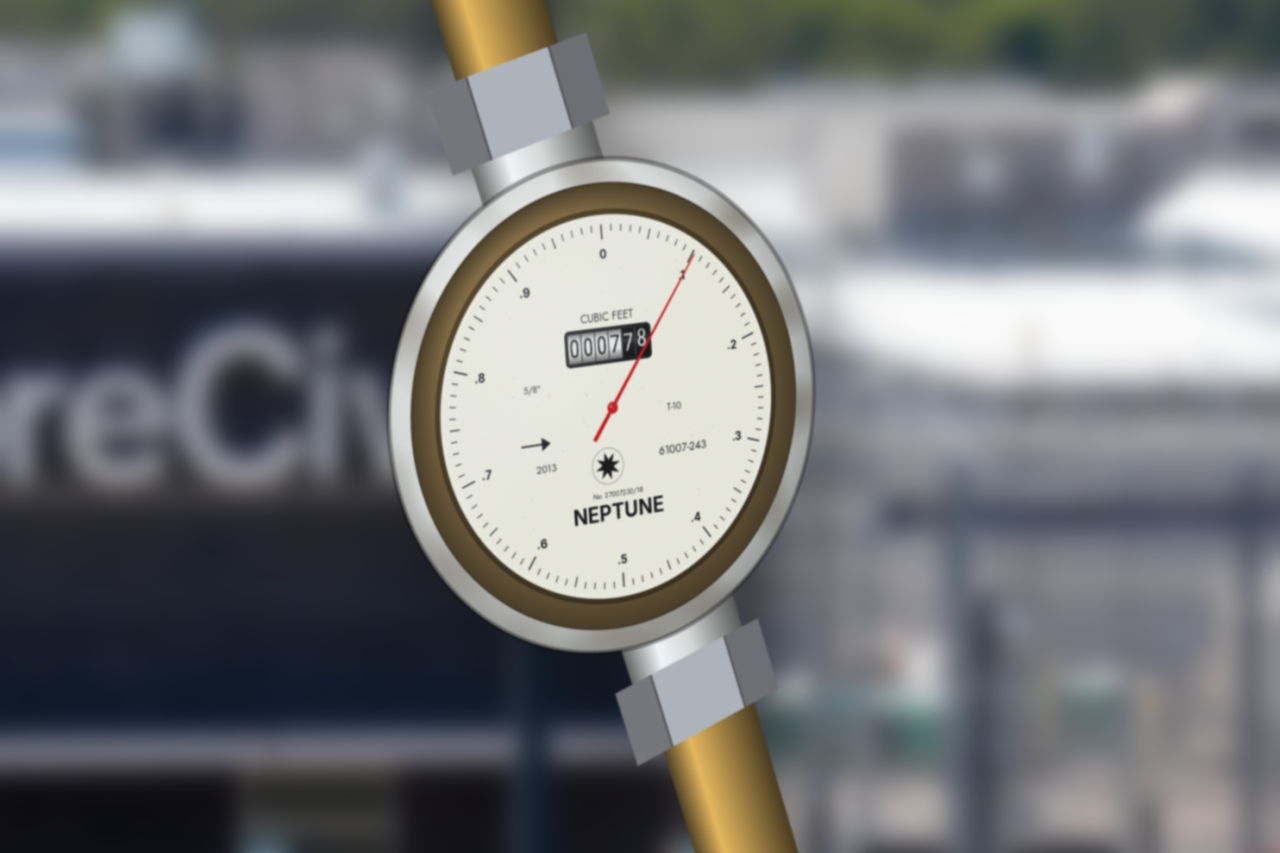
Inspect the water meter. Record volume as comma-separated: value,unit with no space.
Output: 778.10,ft³
